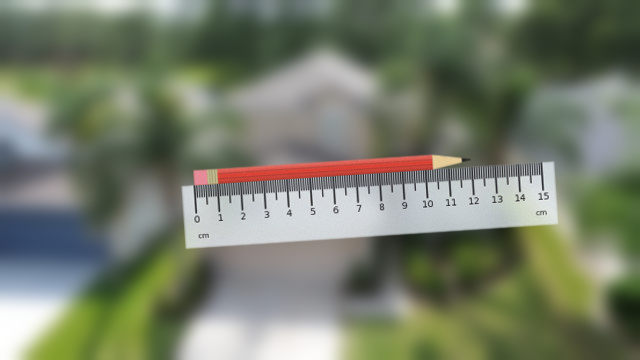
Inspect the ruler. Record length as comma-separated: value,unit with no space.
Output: 12,cm
